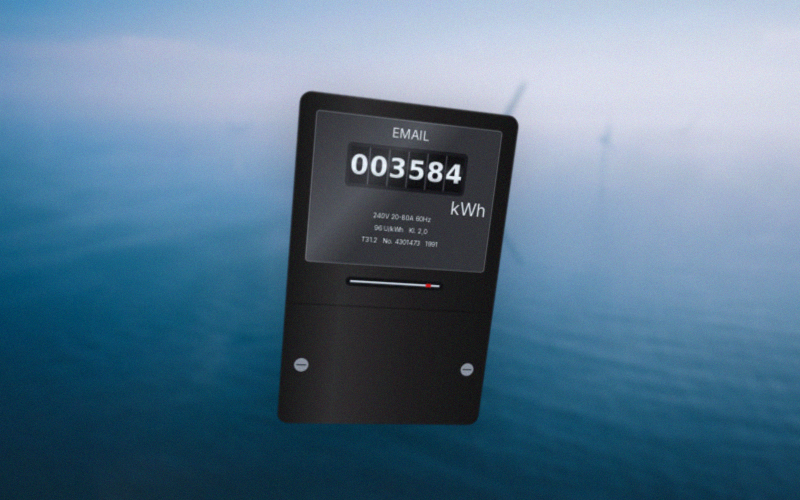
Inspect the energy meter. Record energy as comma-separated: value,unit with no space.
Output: 3584,kWh
